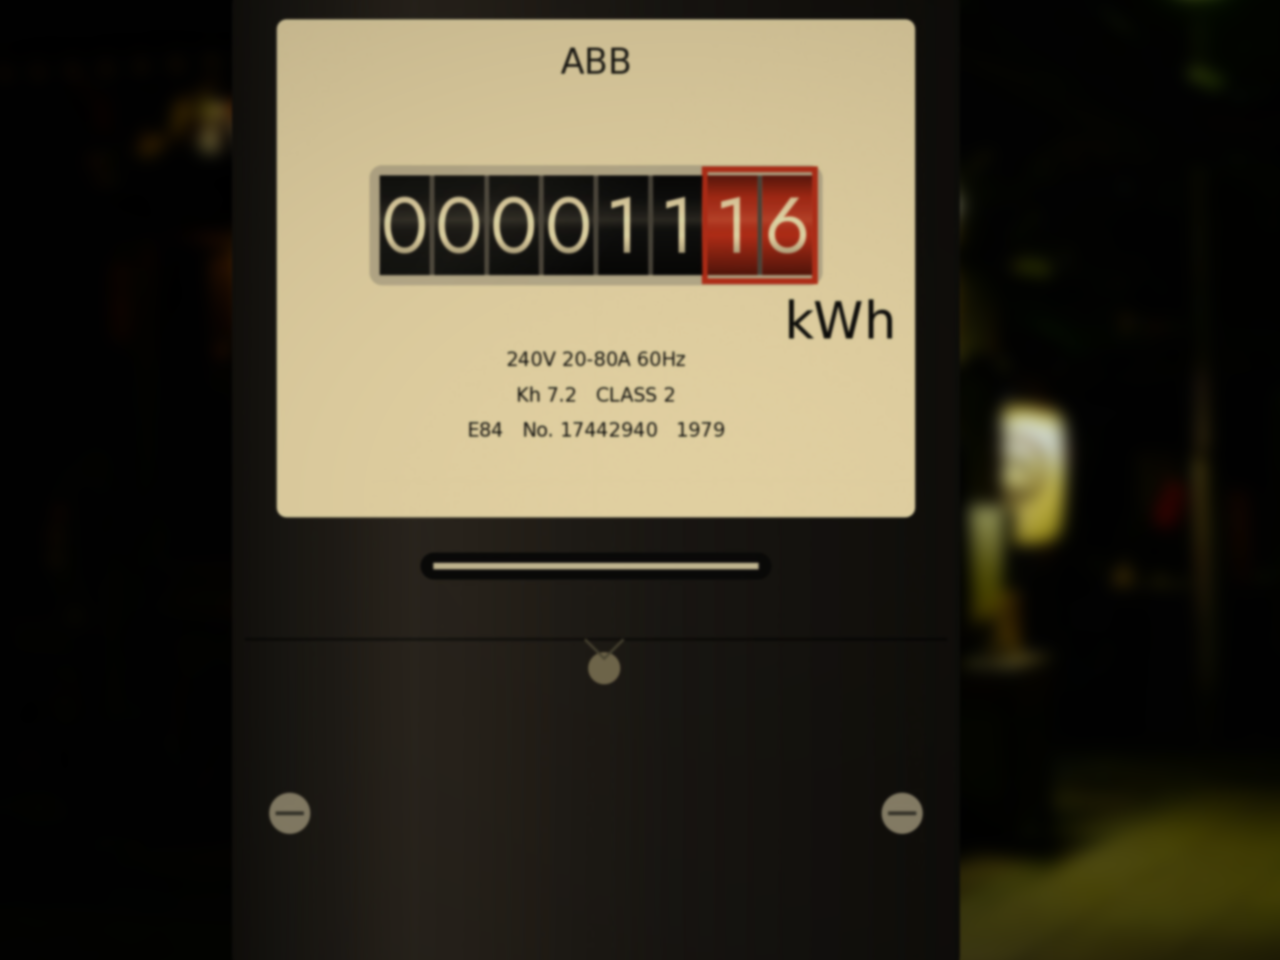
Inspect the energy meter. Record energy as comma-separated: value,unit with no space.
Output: 11.16,kWh
